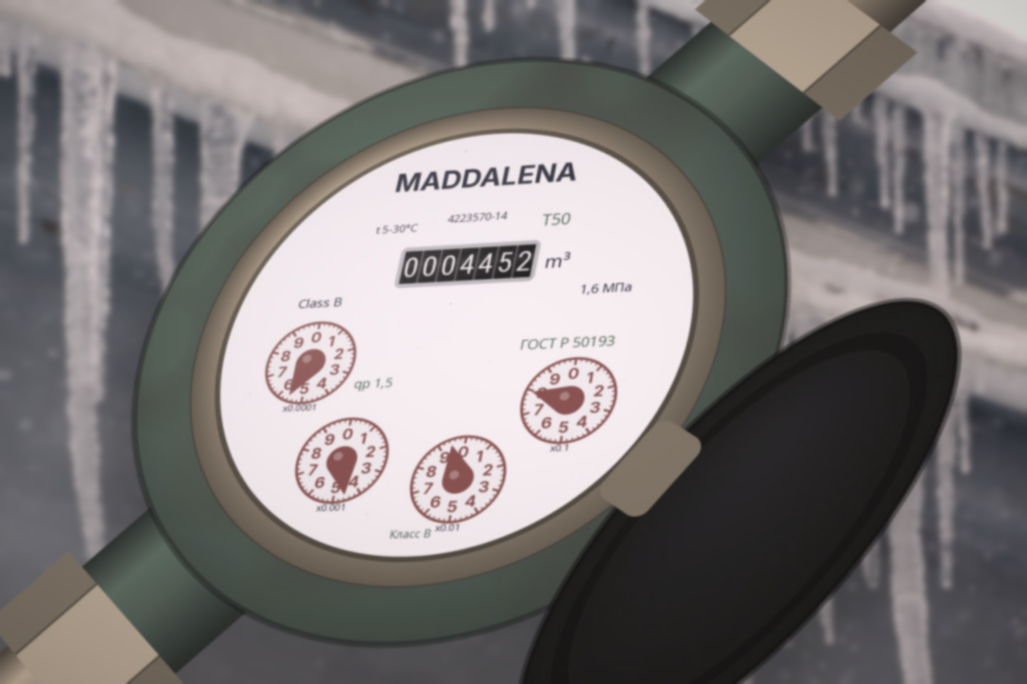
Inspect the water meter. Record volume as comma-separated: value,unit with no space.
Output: 4452.7945,m³
